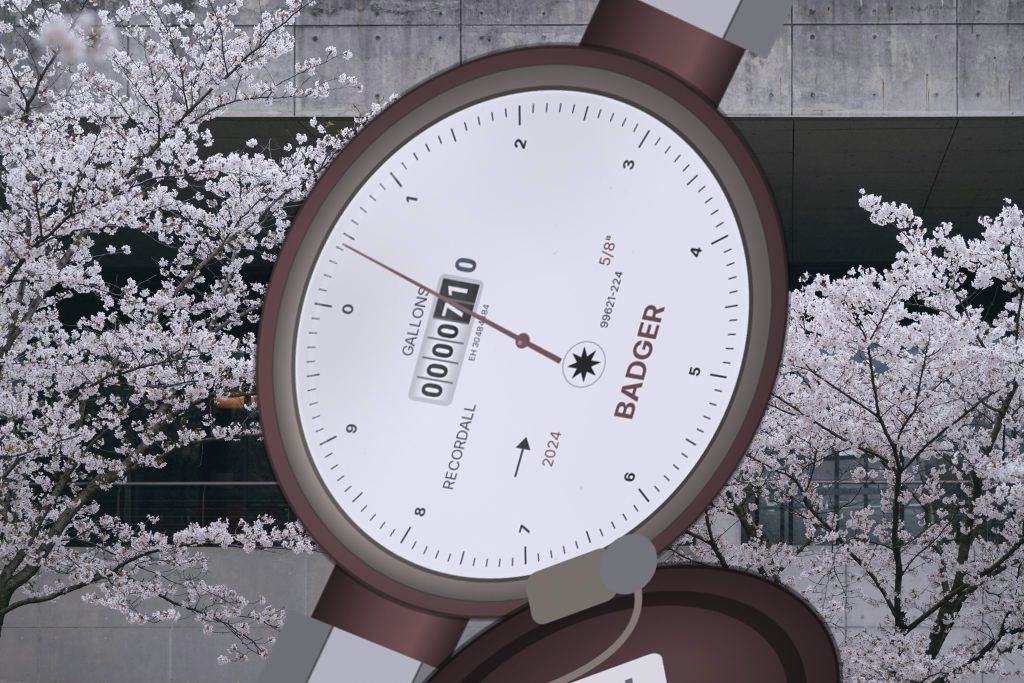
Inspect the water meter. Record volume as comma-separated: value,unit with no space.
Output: 710.4,gal
